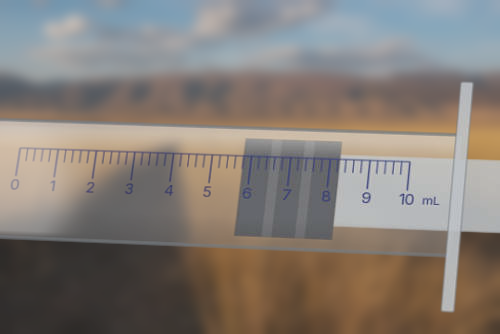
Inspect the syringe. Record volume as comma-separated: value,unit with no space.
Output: 5.8,mL
